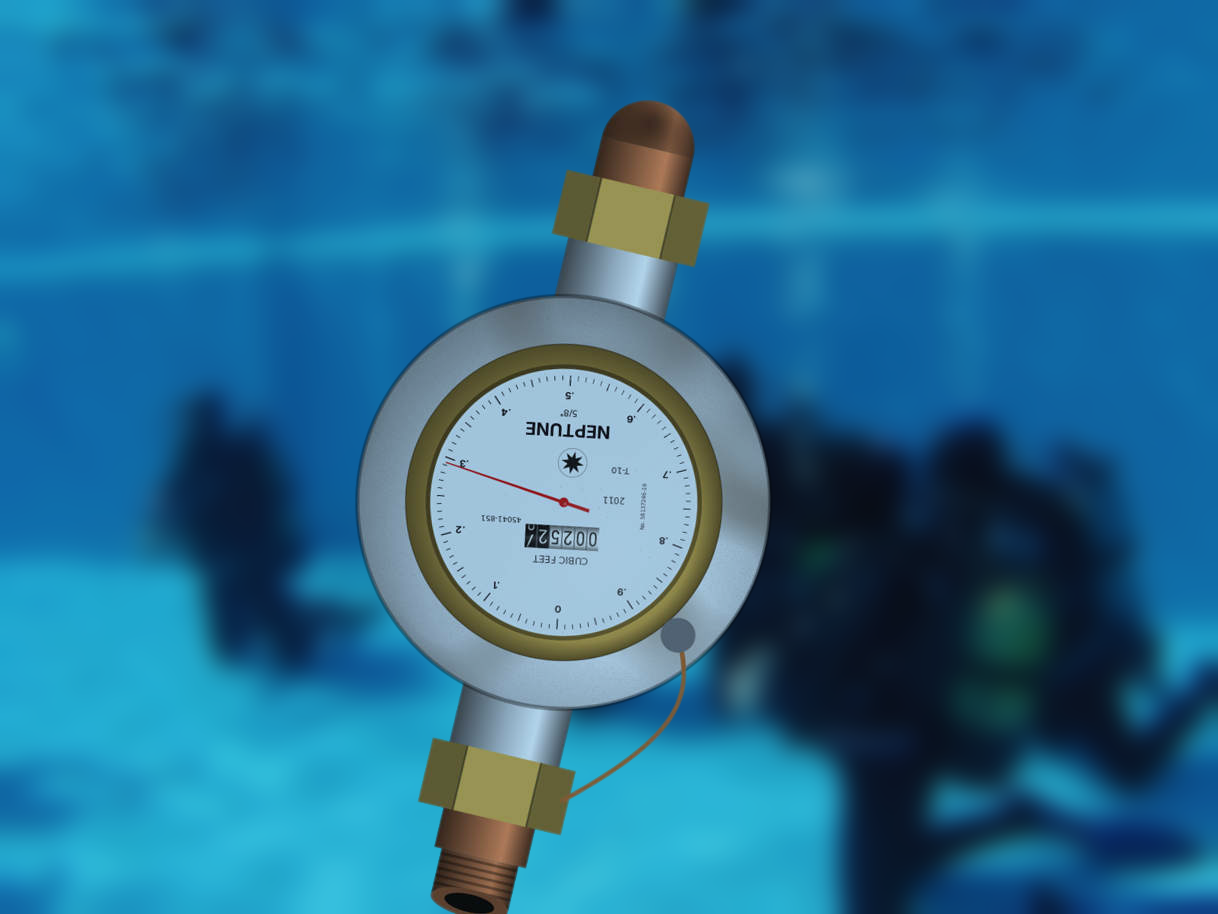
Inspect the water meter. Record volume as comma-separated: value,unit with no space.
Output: 2527.29,ft³
